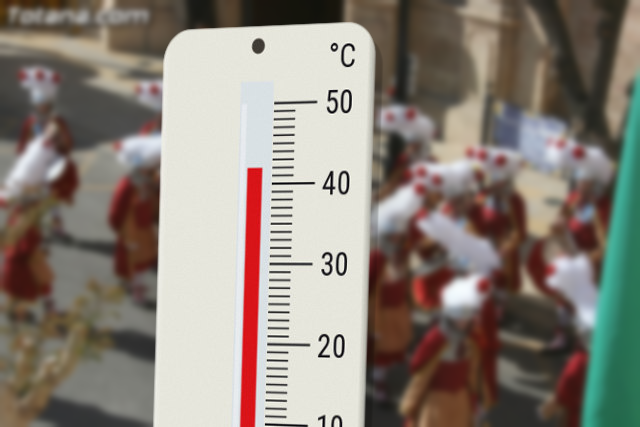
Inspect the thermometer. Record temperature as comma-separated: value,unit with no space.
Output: 42,°C
